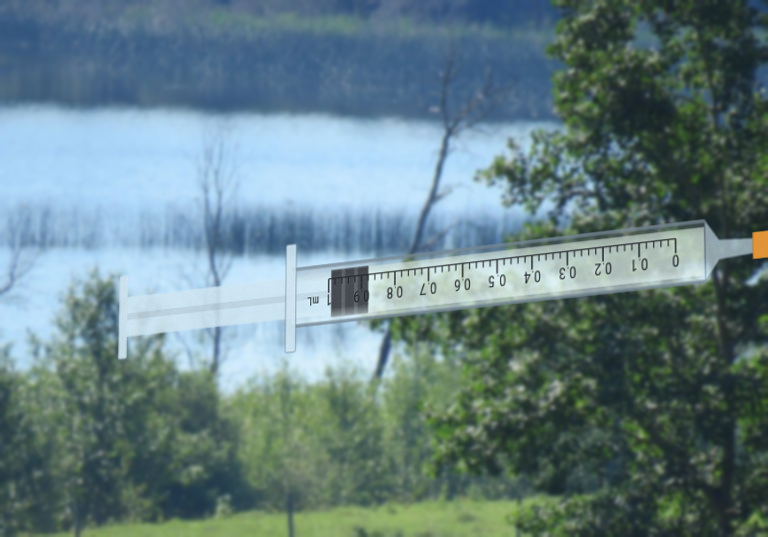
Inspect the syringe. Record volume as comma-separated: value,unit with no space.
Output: 0.88,mL
